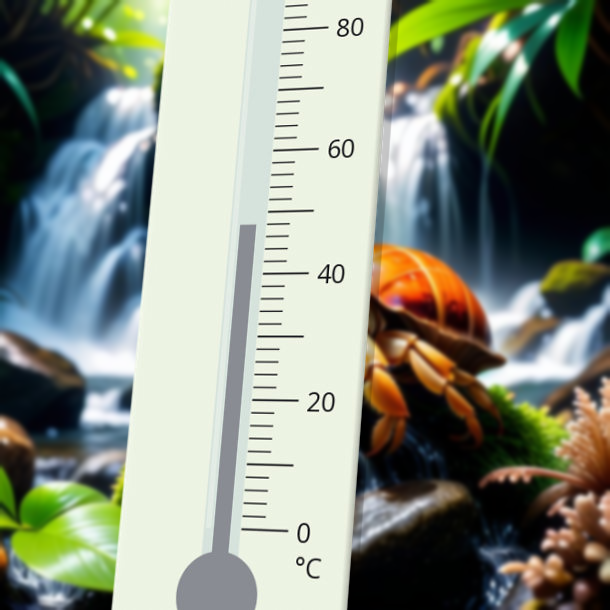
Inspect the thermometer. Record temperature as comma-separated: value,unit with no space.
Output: 48,°C
